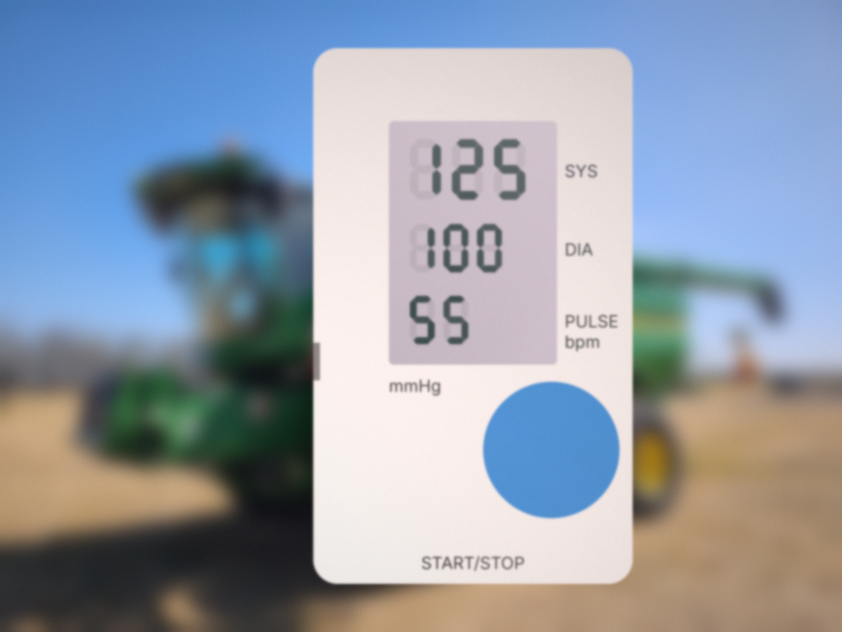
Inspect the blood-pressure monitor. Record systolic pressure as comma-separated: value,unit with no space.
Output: 125,mmHg
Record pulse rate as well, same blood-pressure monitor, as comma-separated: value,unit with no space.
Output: 55,bpm
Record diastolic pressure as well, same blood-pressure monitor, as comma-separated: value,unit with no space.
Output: 100,mmHg
